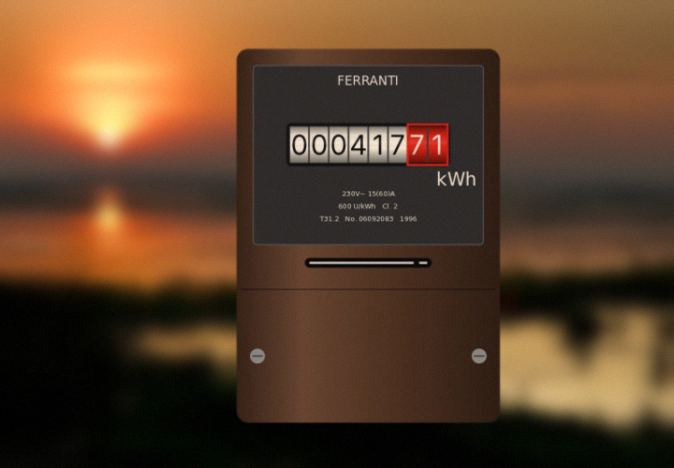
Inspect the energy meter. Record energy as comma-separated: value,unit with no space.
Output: 417.71,kWh
